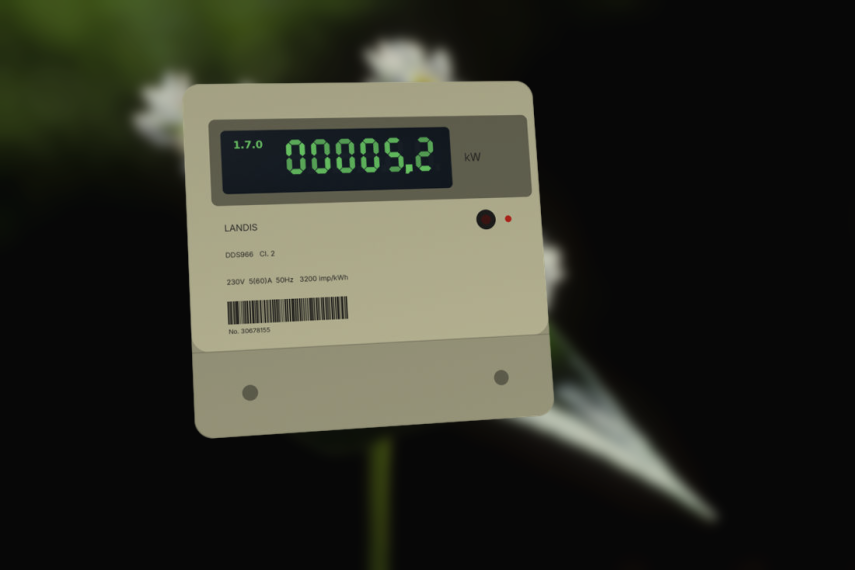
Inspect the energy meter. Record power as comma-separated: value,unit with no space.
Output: 5.2,kW
